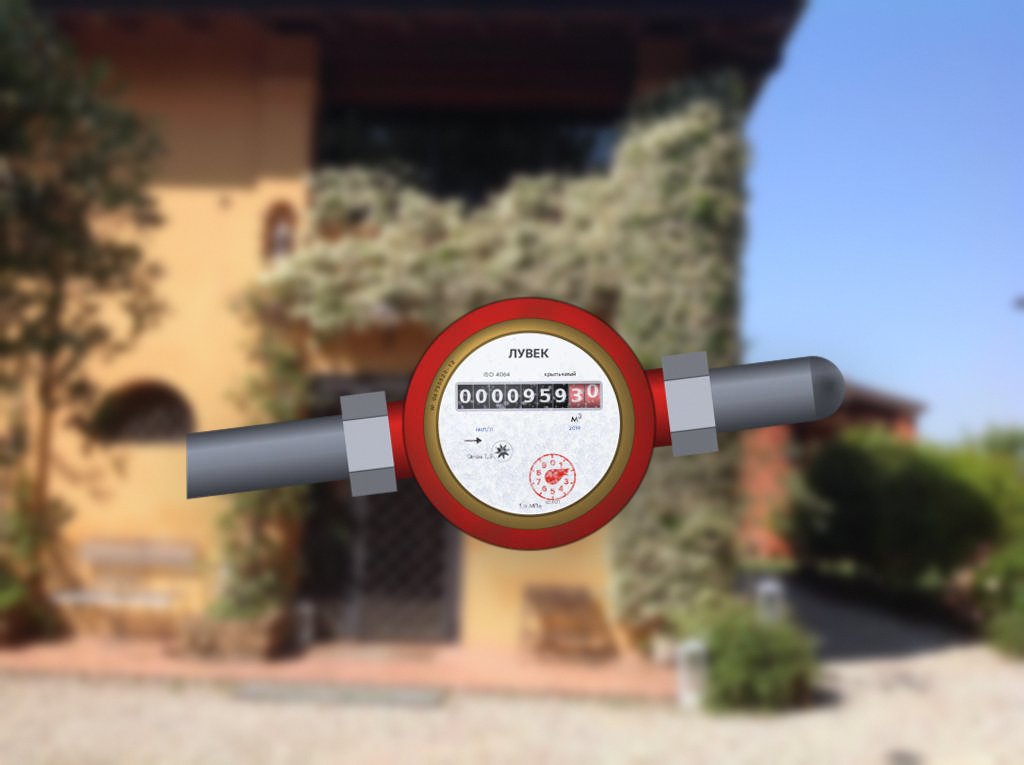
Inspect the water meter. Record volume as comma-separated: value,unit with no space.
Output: 959.301,m³
